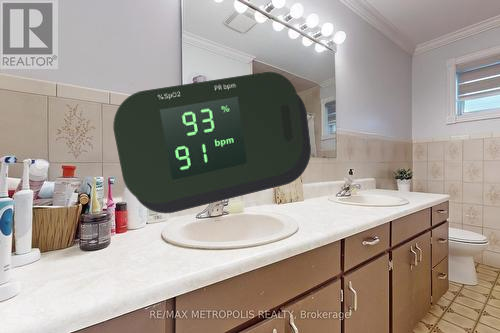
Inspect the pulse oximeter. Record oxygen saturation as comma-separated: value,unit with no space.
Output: 93,%
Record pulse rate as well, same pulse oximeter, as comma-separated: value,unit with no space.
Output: 91,bpm
